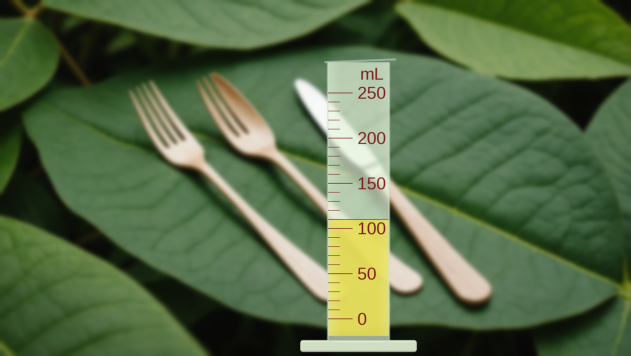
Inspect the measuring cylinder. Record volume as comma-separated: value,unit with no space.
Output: 110,mL
